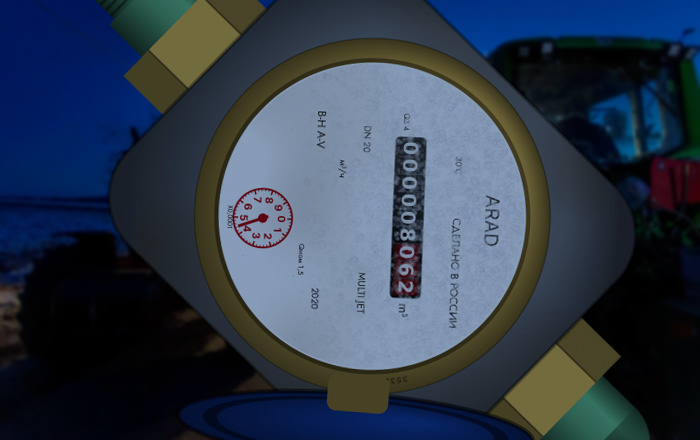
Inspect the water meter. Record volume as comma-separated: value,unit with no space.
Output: 8.0624,m³
